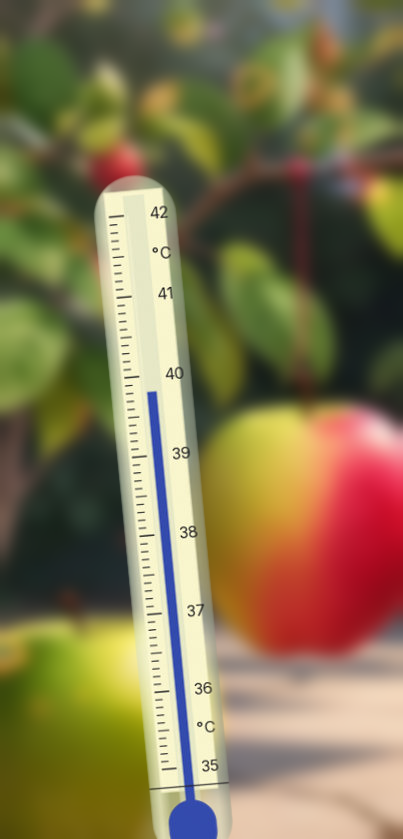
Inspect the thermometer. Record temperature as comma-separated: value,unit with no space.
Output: 39.8,°C
